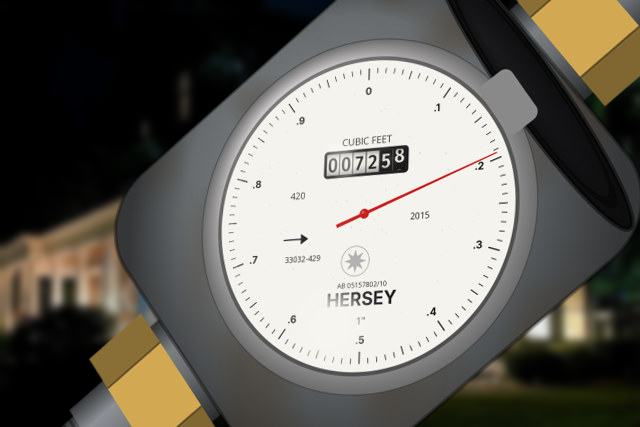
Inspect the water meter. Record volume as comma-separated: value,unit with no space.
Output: 7258.19,ft³
